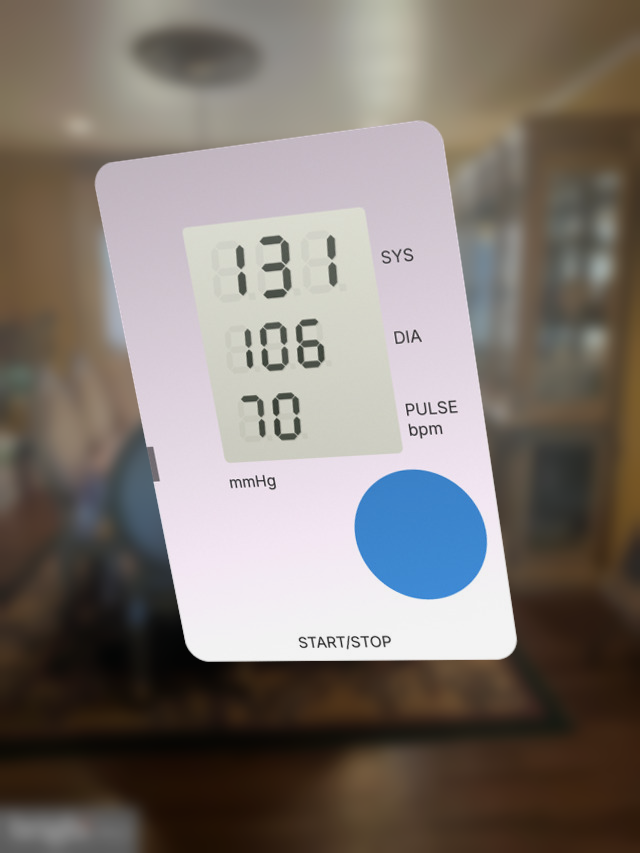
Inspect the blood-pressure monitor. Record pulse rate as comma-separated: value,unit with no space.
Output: 70,bpm
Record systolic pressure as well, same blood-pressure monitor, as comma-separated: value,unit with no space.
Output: 131,mmHg
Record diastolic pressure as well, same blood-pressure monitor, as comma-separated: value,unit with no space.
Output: 106,mmHg
